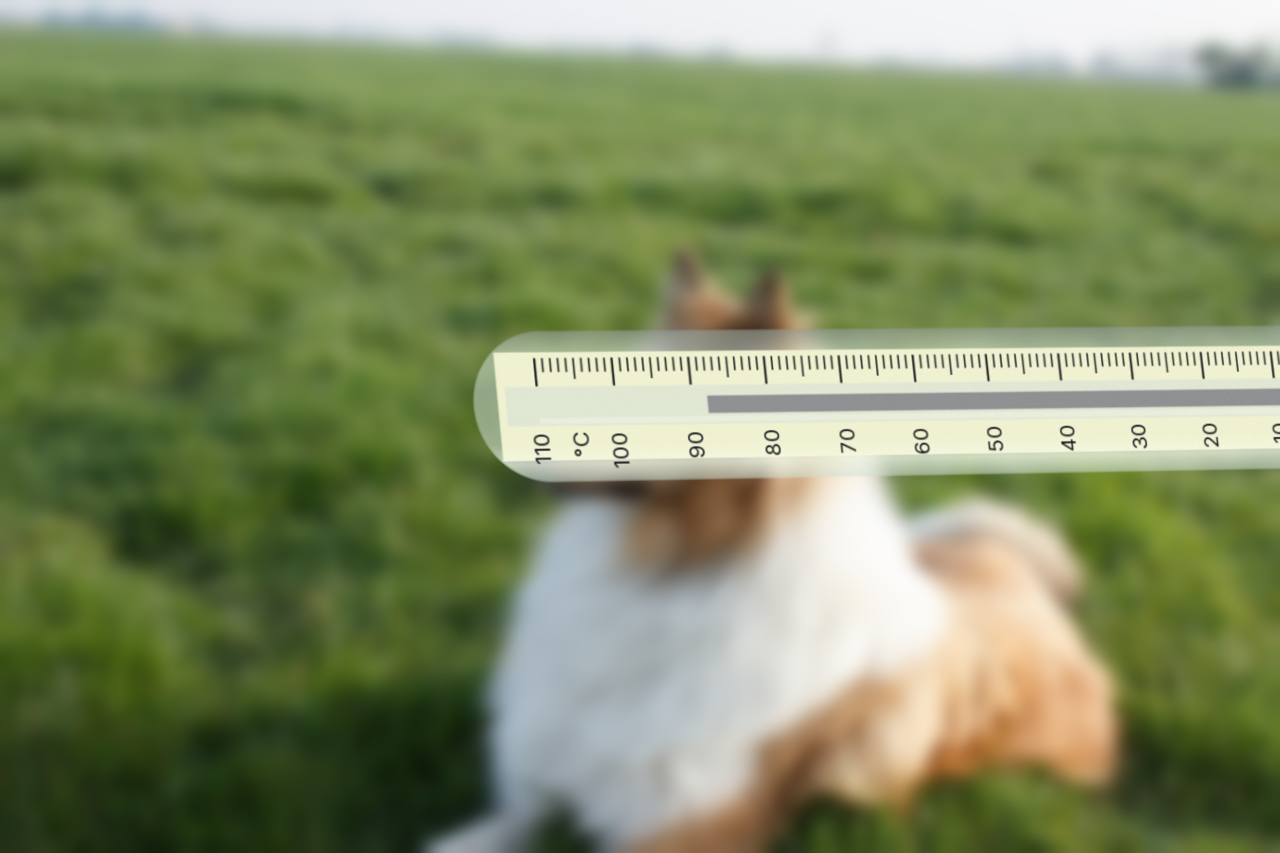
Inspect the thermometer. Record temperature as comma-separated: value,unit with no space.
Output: 88,°C
